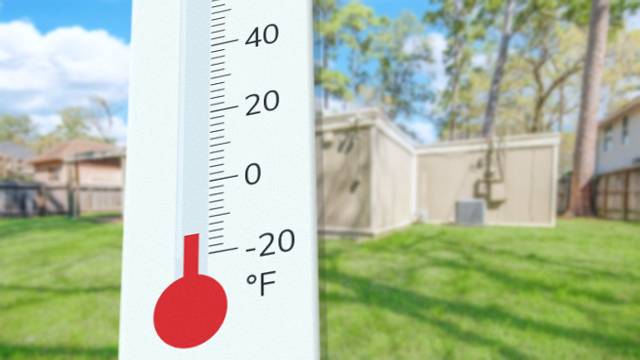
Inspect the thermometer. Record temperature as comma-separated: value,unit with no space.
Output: -14,°F
